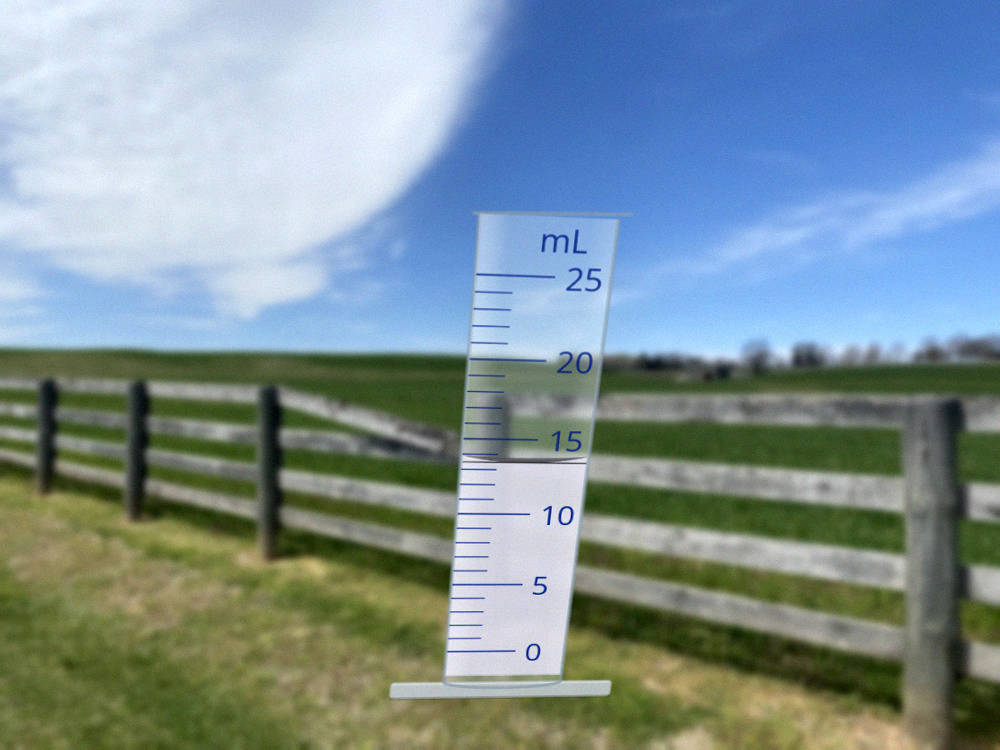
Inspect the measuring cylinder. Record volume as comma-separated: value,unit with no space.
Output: 13.5,mL
